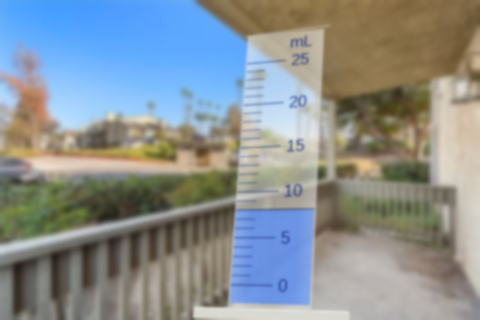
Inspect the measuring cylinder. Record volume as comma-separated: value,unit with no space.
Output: 8,mL
